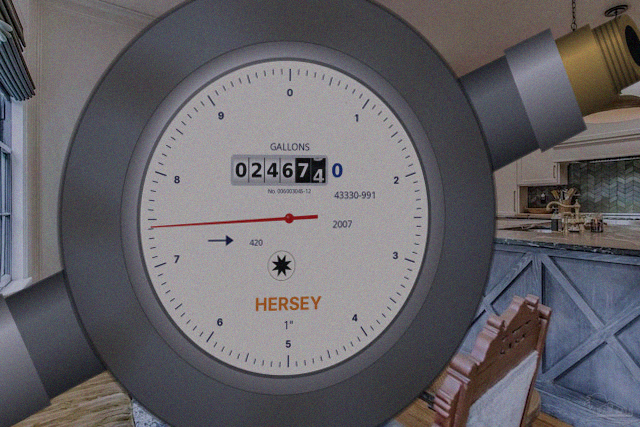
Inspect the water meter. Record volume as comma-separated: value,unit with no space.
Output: 246737.4,gal
